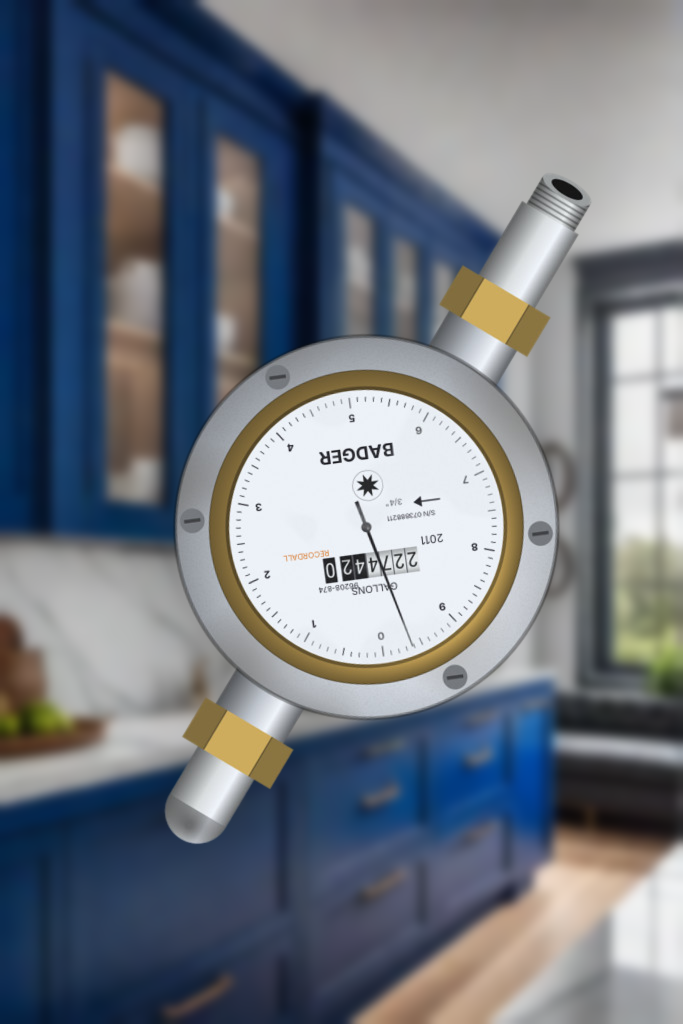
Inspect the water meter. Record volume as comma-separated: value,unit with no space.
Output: 2274419.6,gal
